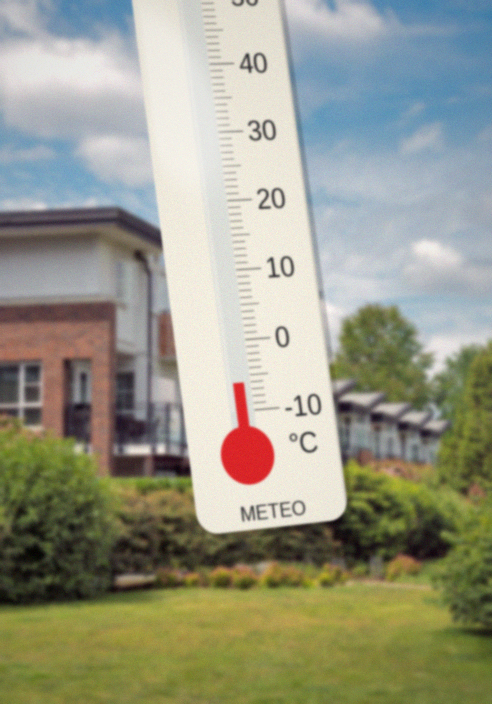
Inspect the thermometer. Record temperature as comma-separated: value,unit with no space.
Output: -6,°C
